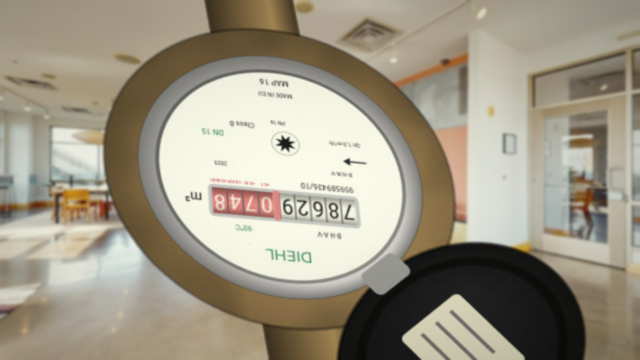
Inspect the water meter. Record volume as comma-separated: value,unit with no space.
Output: 78629.0748,m³
